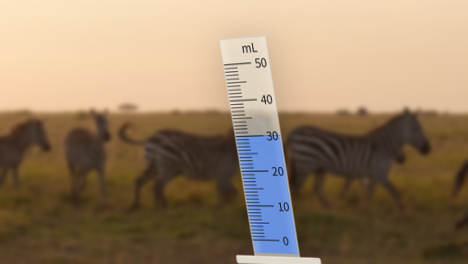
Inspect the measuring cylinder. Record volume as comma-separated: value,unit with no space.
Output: 30,mL
